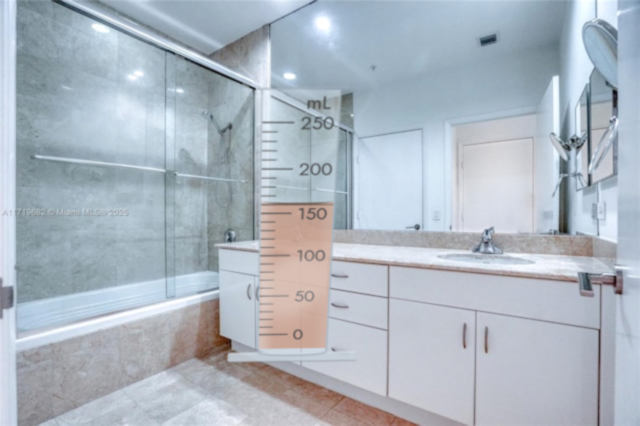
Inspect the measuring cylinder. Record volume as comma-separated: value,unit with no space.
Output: 160,mL
